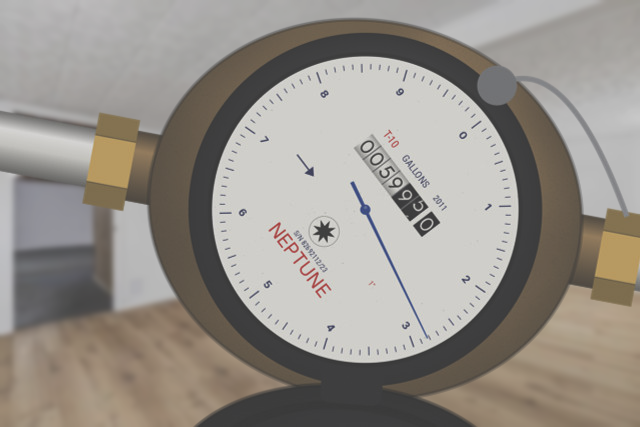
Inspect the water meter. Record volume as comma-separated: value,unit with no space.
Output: 59952.8,gal
